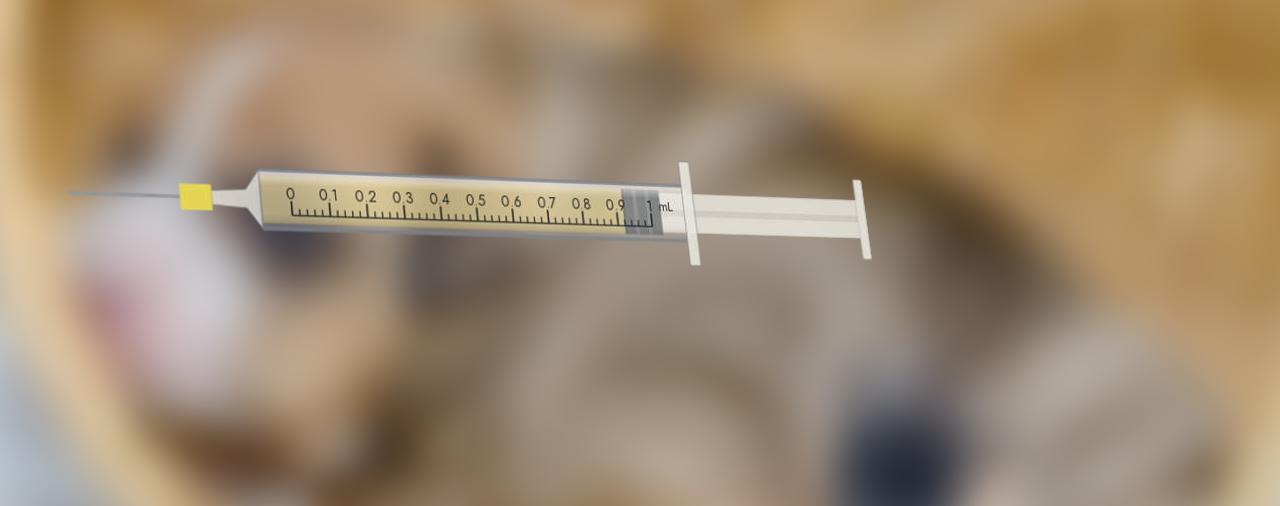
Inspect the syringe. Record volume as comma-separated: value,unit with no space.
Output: 0.92,mL
